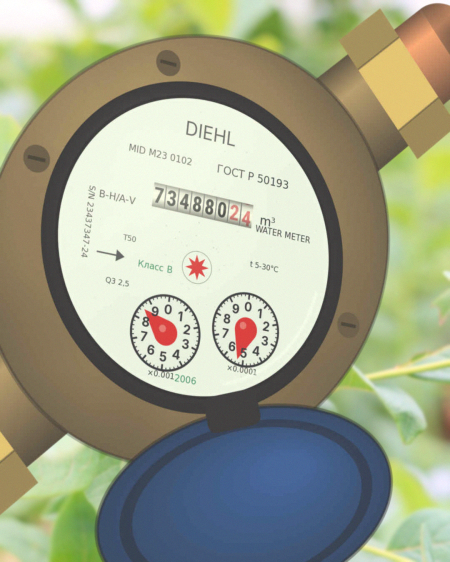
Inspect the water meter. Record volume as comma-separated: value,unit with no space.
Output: 734880.2385,m³
